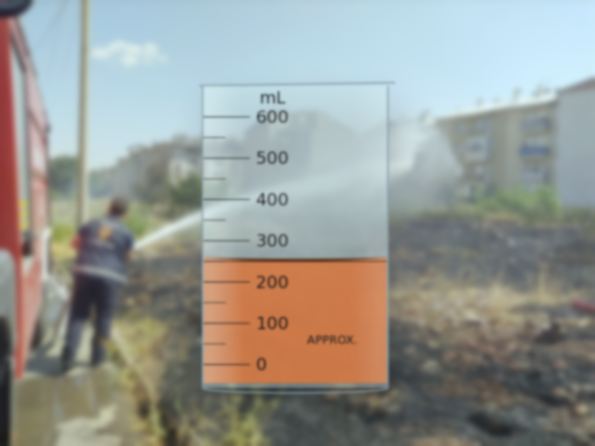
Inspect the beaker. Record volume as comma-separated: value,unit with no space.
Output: 250,mL
